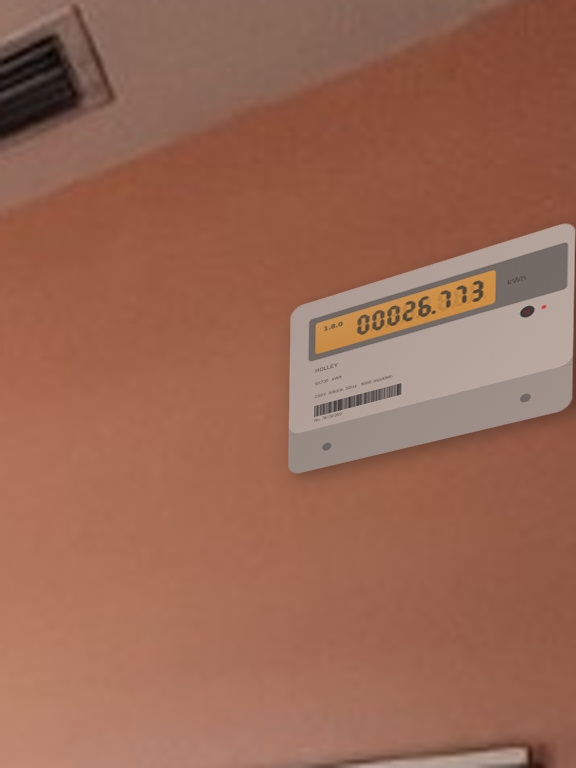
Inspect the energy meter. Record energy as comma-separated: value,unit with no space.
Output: 26.773,kWh
